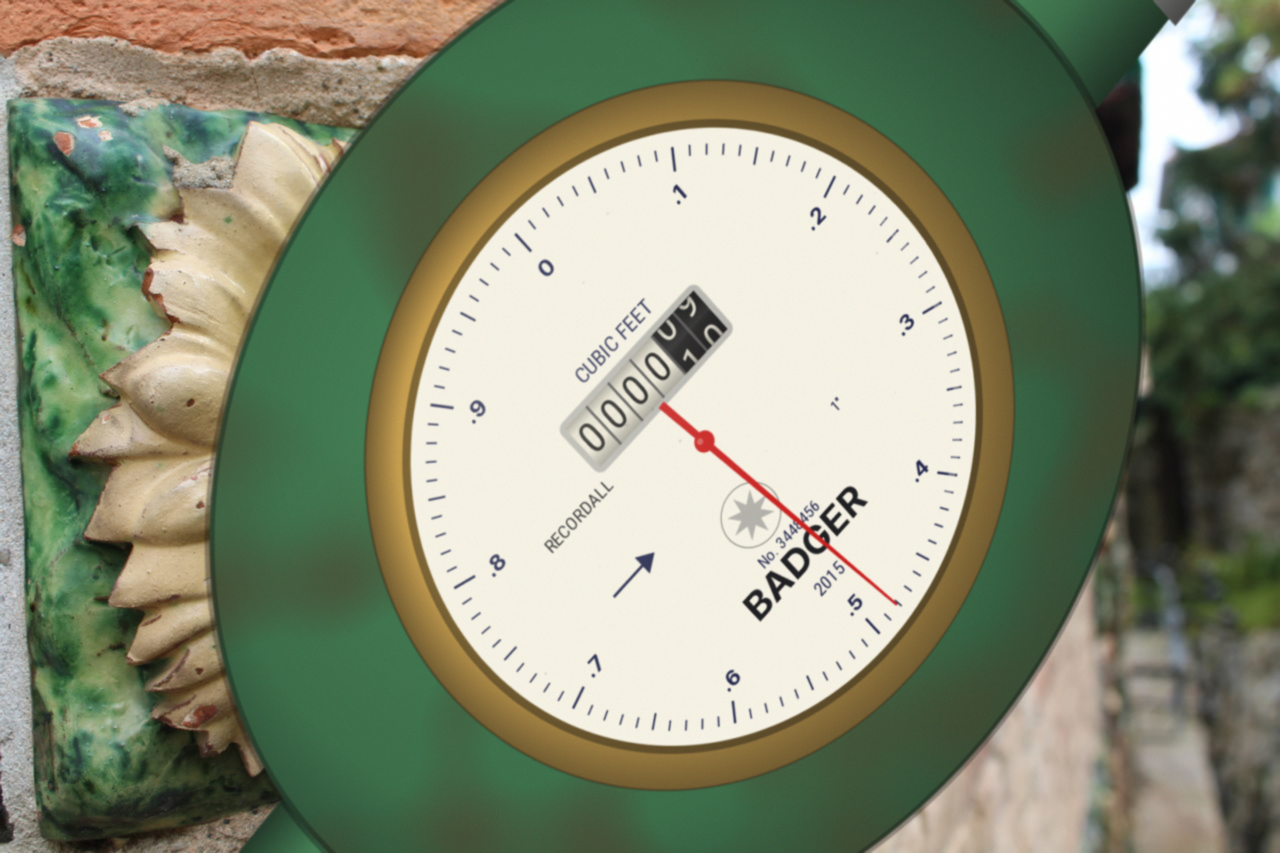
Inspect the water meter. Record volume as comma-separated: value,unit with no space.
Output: 9.48,ft³
